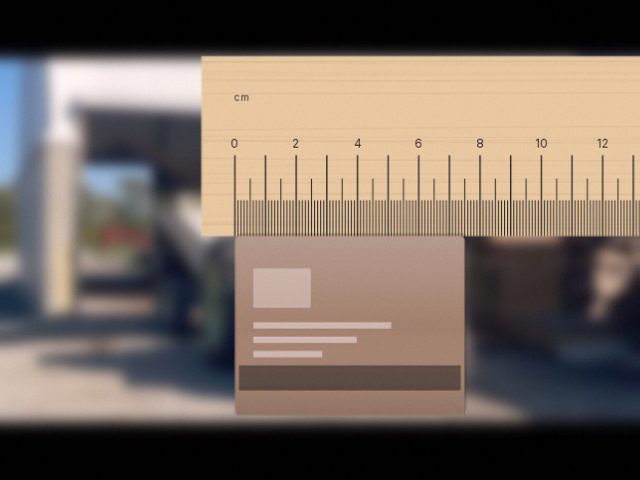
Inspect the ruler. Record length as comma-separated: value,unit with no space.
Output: 7.5,cm
